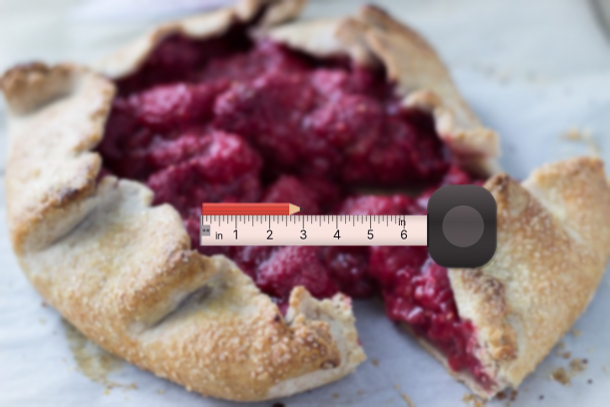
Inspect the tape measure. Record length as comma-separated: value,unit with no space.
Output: 3,in
